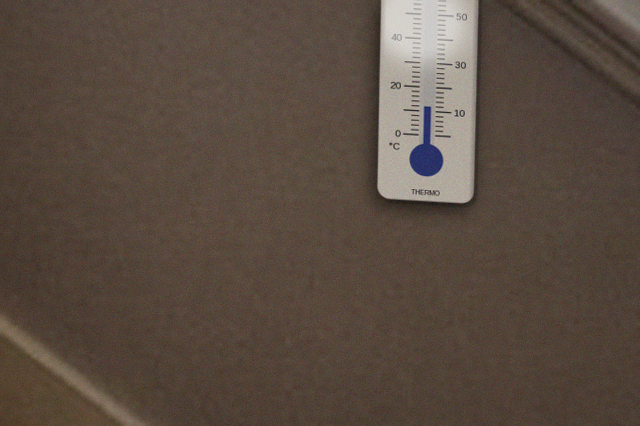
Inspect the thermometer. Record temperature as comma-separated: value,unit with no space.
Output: 12,°C
